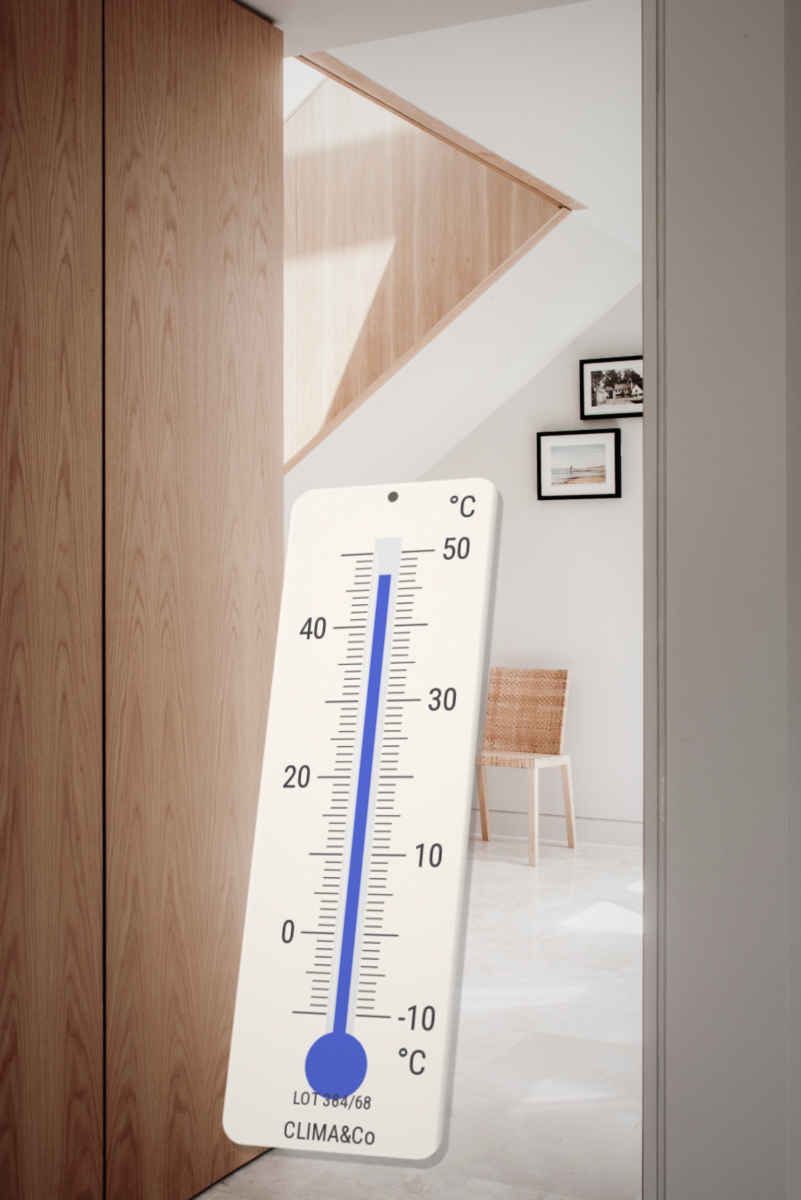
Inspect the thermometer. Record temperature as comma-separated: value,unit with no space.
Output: 47,°C
